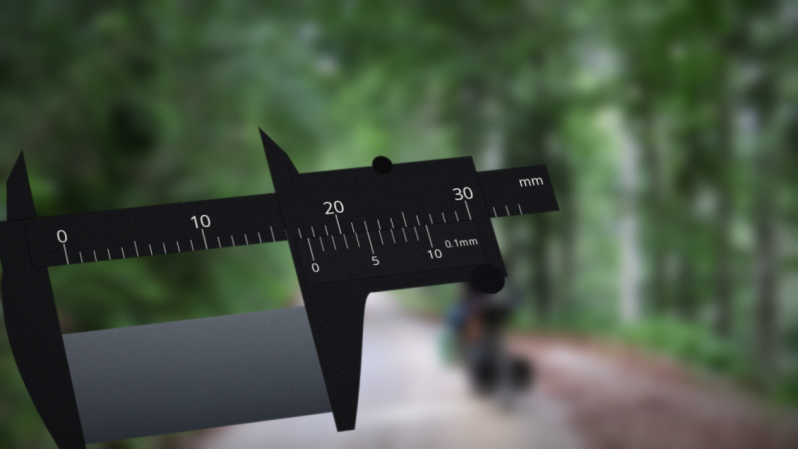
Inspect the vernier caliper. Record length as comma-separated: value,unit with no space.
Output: 17.5,mm
